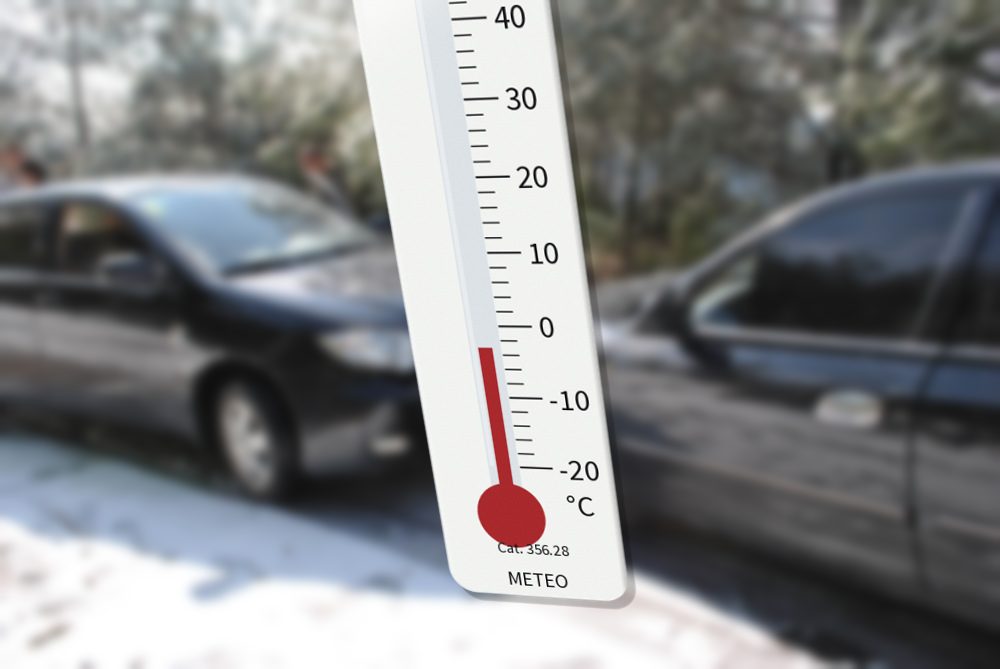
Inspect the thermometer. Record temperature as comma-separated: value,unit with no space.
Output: -3,°C
